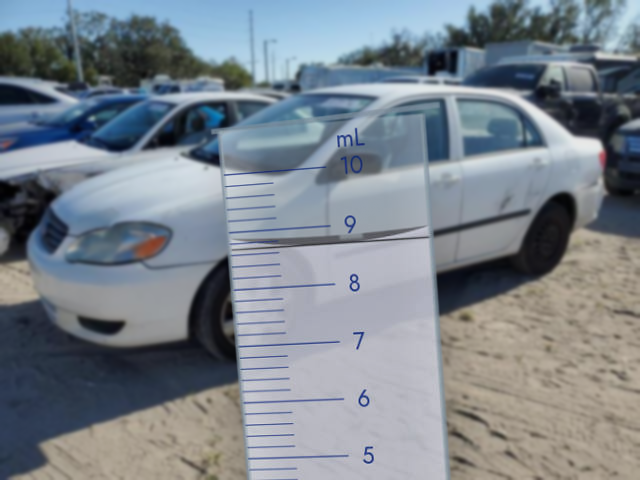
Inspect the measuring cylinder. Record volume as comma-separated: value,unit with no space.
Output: 8.7,mL
